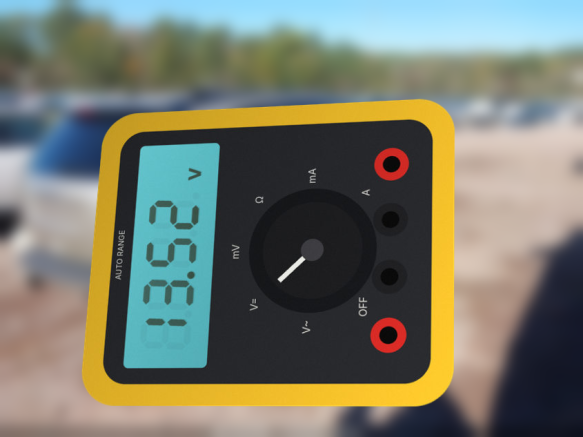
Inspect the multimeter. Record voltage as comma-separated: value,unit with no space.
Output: 13.52,V
